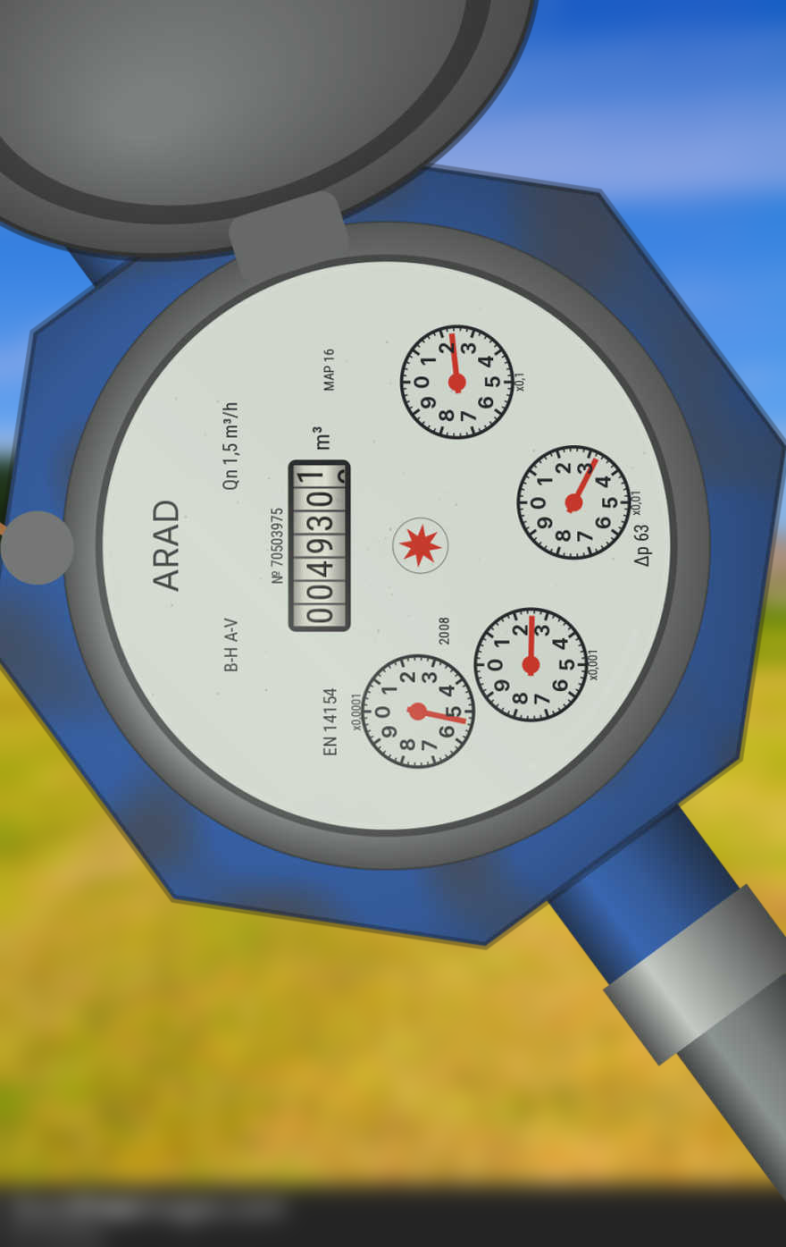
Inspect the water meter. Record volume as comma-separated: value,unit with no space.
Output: 49301.2325,m³
